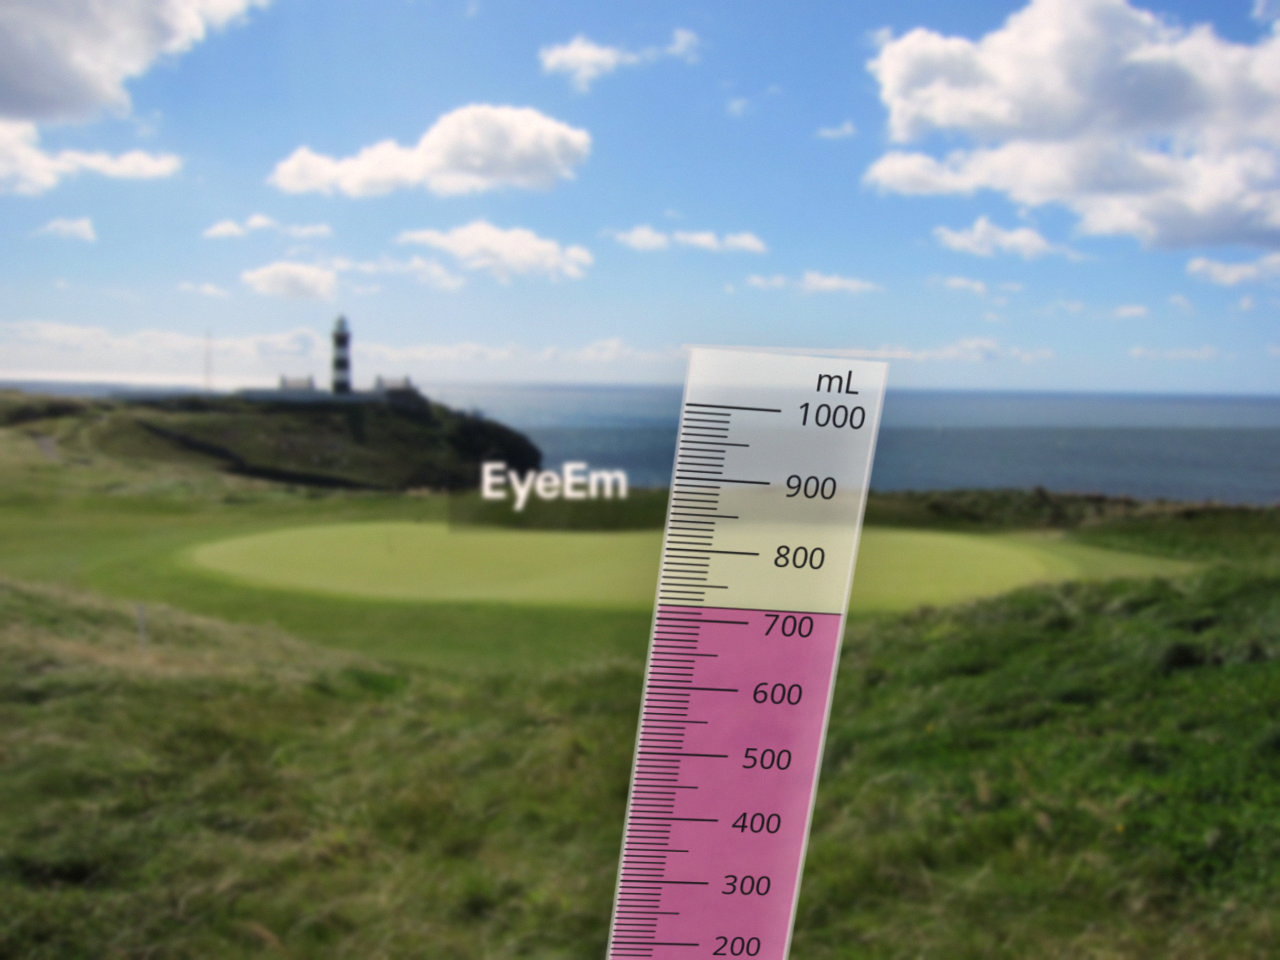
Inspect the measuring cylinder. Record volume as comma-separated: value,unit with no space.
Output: 720,mL
